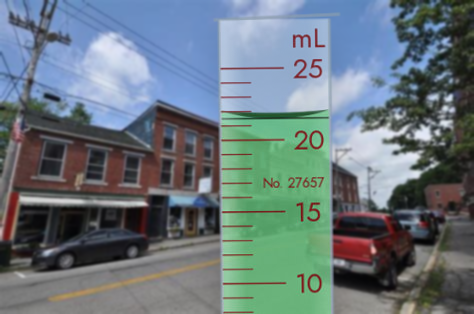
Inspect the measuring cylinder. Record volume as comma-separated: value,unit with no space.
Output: 21.5,mL
